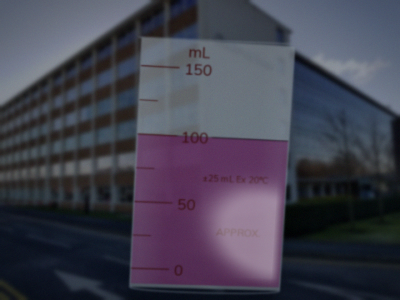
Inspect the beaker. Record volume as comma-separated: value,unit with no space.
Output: 100,mL
